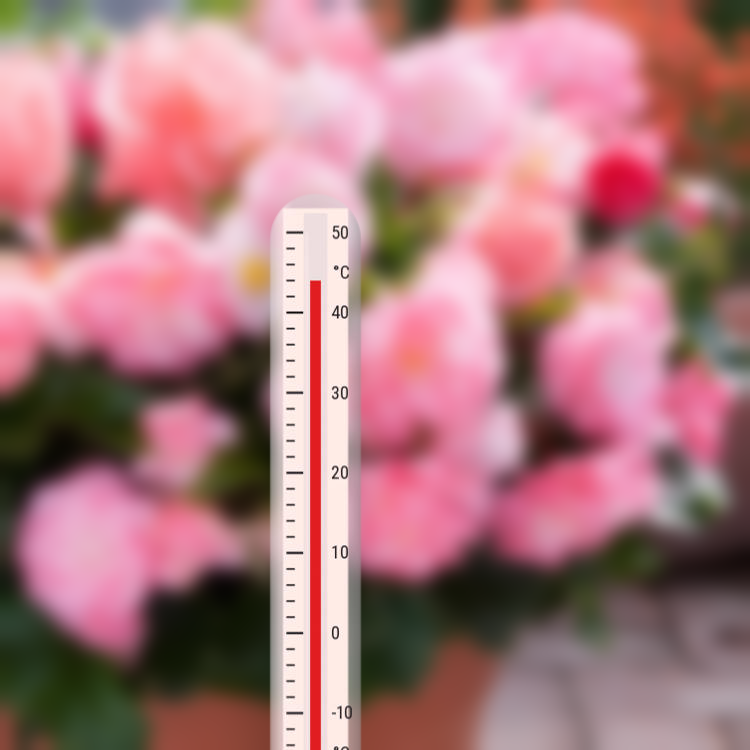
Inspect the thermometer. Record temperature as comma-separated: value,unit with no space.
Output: 44,°C
